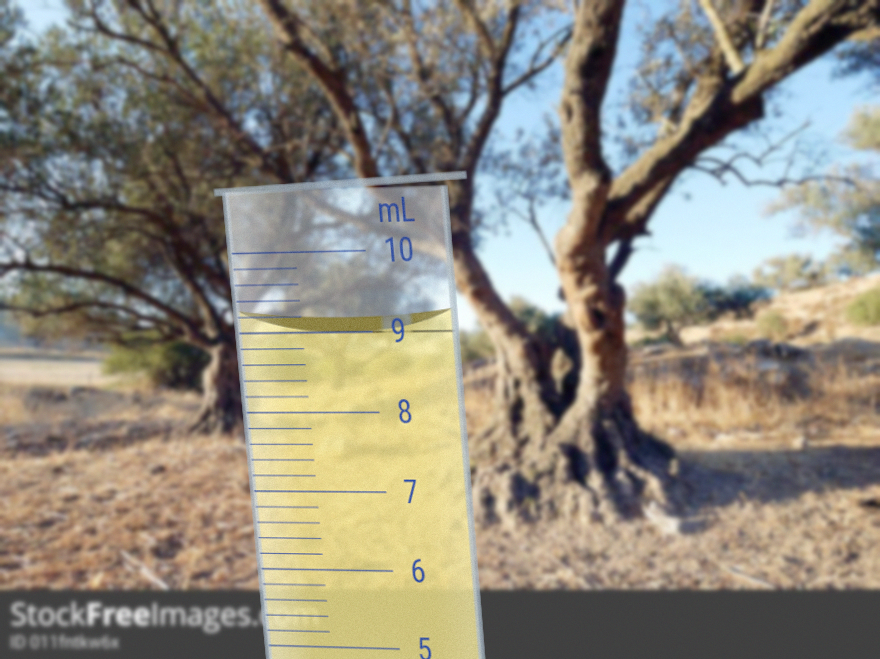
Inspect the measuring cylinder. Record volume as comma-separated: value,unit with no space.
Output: 9,mL
